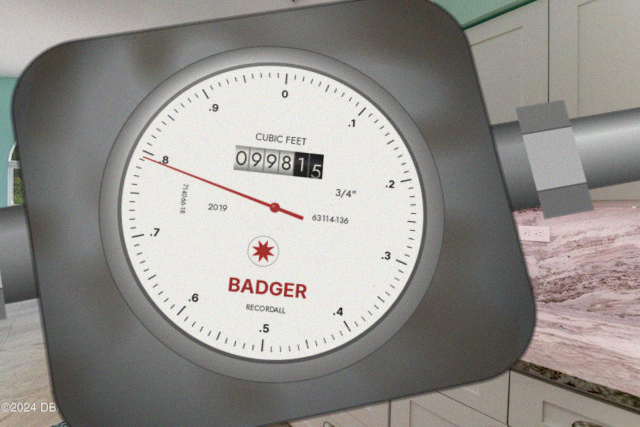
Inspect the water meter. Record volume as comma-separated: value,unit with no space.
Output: 99814.79,ft³
